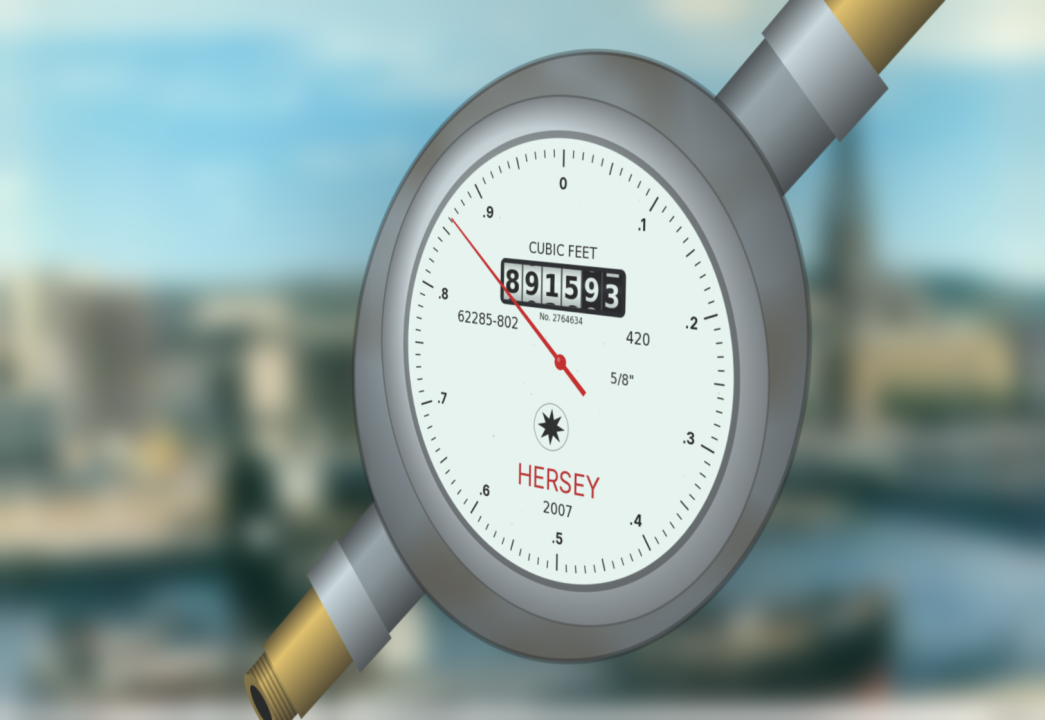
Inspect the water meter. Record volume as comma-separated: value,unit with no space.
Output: 891592.86,ft³
